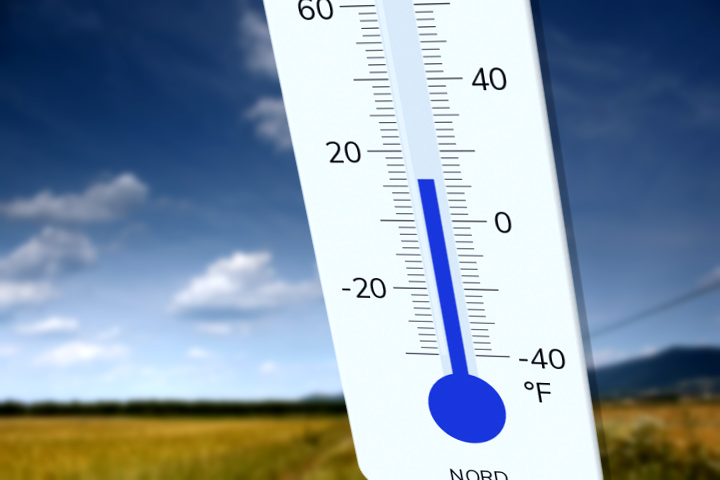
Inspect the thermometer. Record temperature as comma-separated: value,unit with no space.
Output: 12,°F
